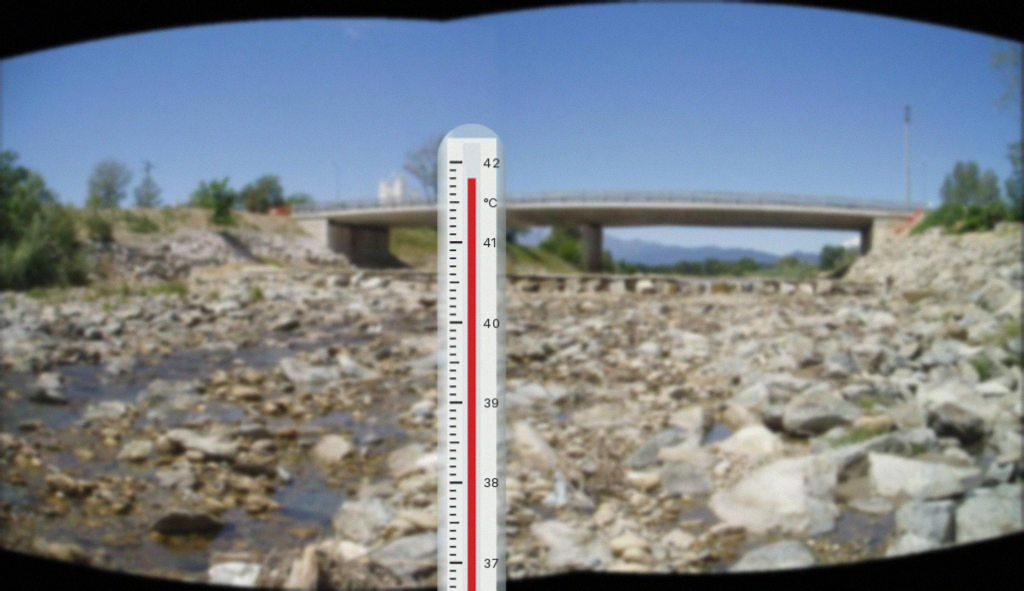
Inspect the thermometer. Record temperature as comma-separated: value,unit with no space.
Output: 41.8,°C
